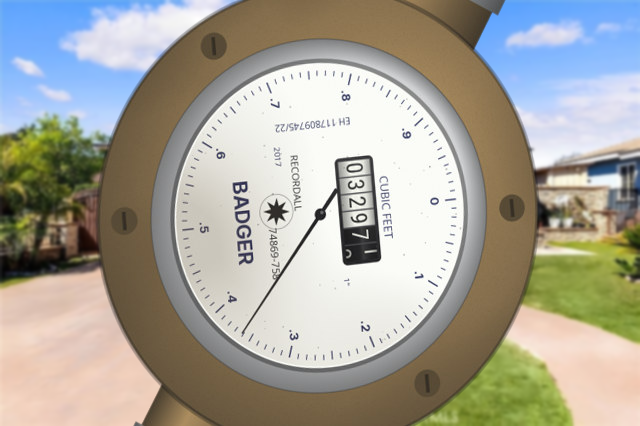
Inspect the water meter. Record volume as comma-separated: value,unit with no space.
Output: 32971.36,ft³
